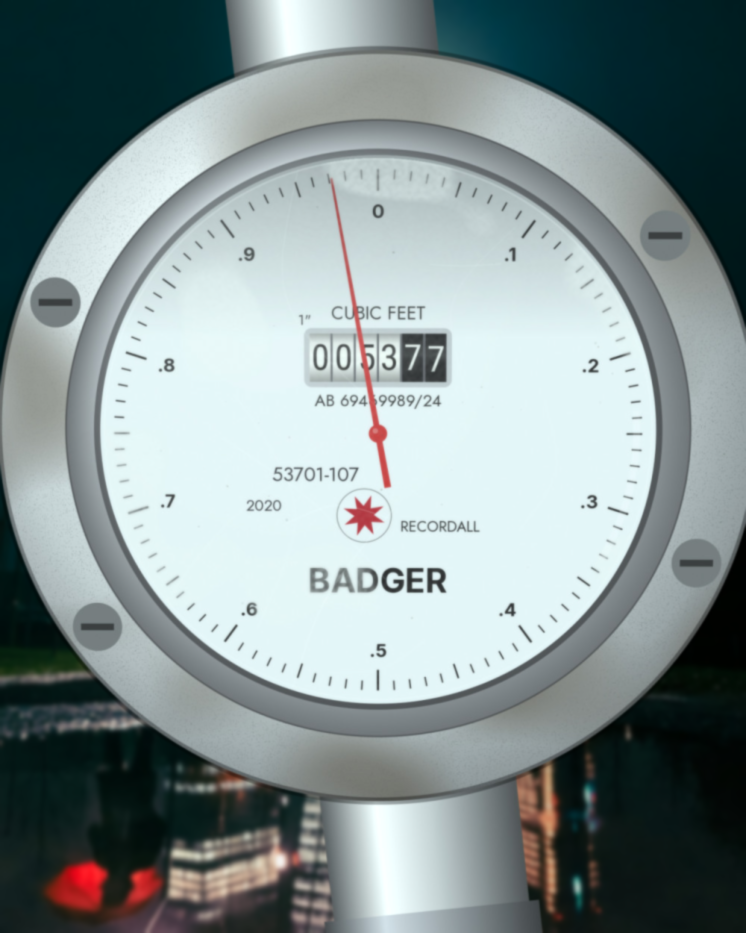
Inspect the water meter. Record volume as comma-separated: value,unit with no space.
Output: 5376.97,ft³
